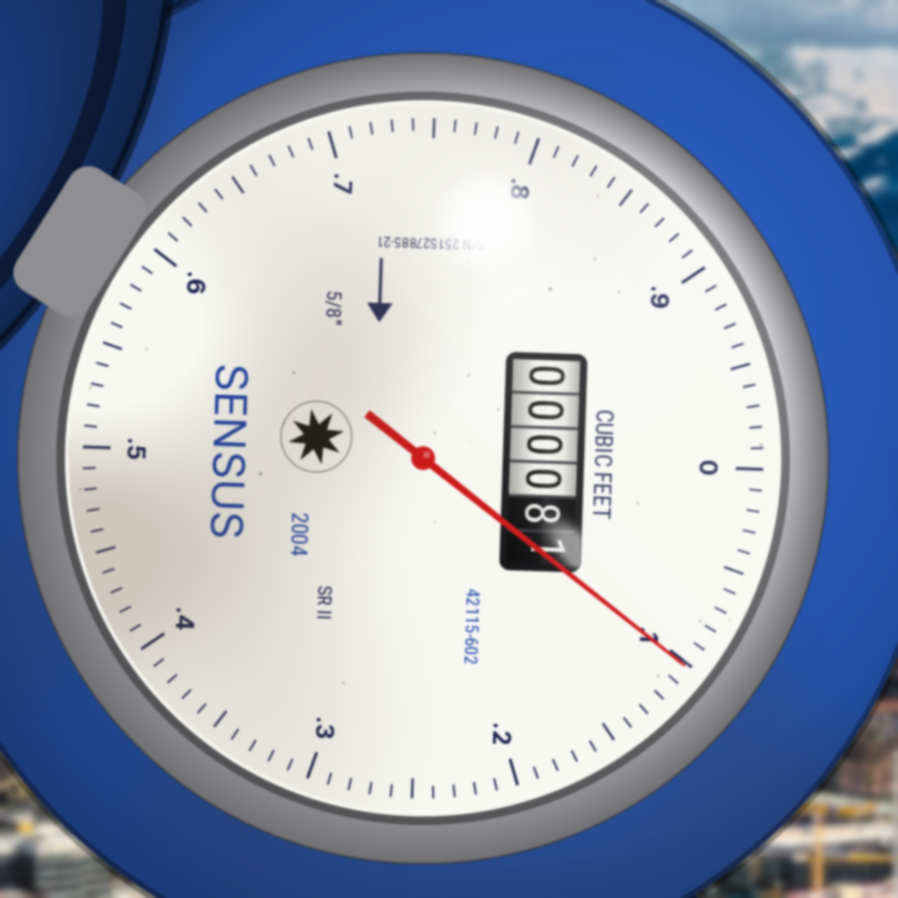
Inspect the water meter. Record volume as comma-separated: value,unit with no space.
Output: 81.10,ft³
